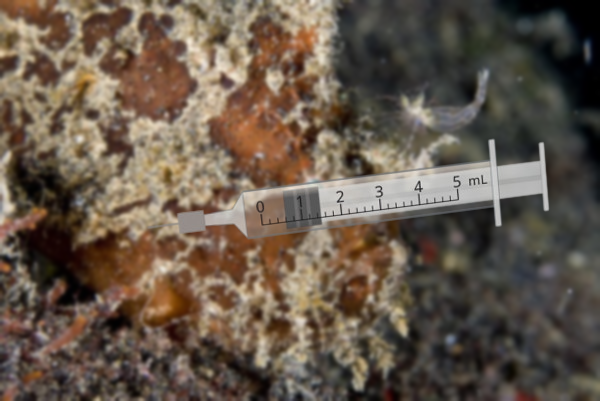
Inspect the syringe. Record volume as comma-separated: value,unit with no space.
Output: 0.6,mL
